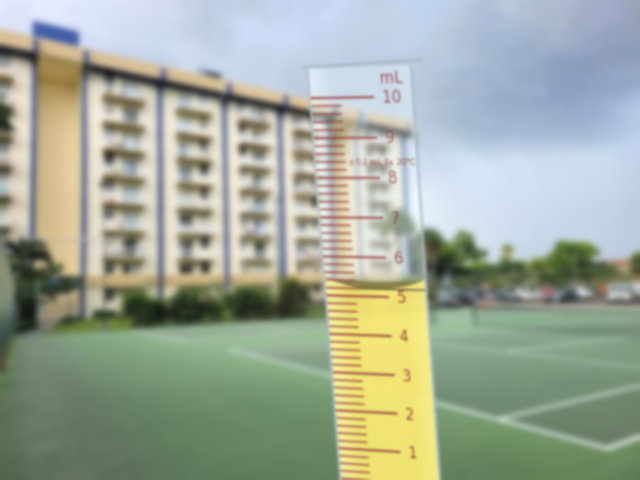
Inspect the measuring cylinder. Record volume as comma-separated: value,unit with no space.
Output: 5.2,mL
